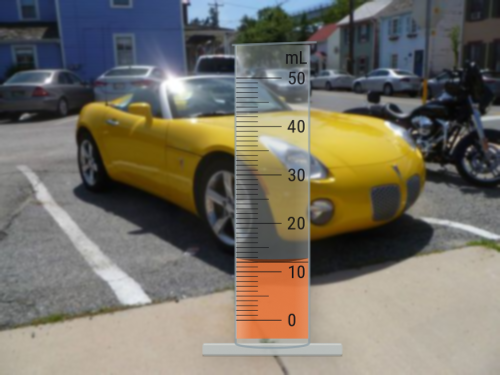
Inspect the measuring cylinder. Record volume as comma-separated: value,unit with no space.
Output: 12,mL
